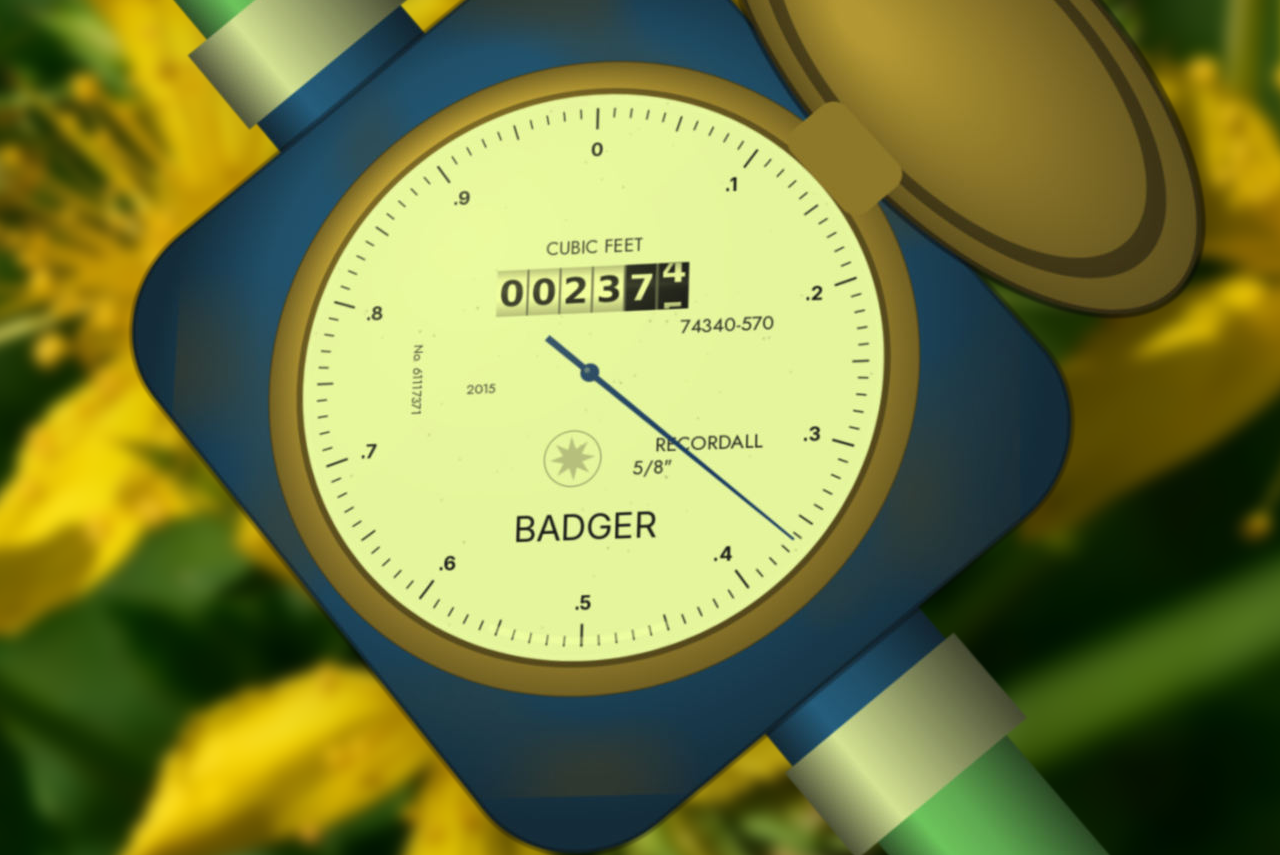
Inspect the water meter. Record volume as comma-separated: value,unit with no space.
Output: 2374.36,ft³
